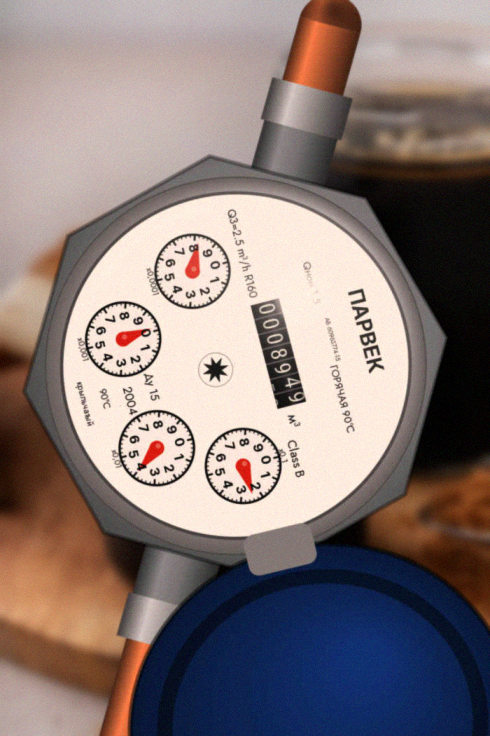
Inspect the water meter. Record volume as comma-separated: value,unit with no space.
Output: 8949.2398,m³
